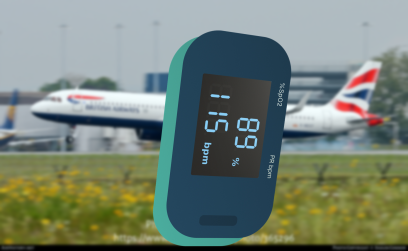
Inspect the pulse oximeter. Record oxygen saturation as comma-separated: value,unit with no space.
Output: 89,%
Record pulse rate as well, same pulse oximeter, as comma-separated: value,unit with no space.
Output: 115,bpm
